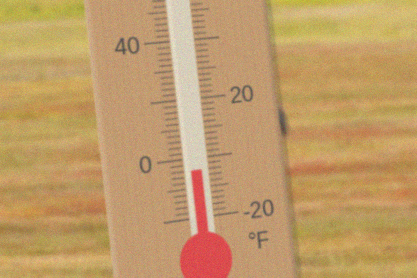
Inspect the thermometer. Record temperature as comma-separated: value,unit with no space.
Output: -4,°F
